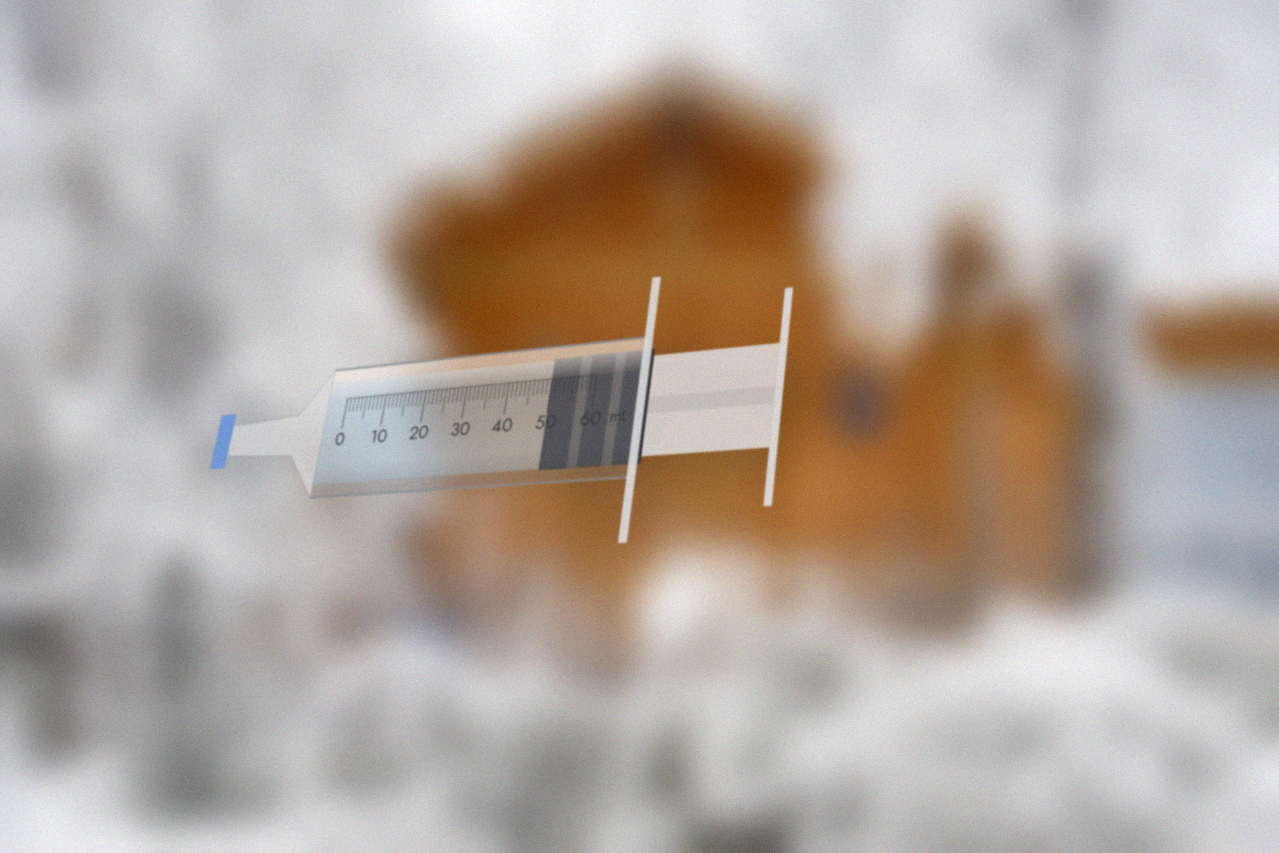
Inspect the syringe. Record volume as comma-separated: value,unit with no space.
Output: 50,mL
